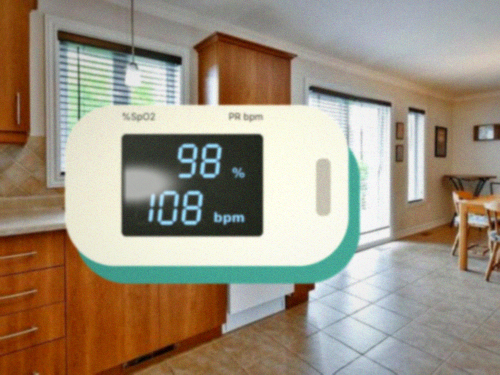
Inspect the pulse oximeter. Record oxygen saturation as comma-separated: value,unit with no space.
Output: 98,%
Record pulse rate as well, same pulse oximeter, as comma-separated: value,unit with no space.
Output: 108,bpm
